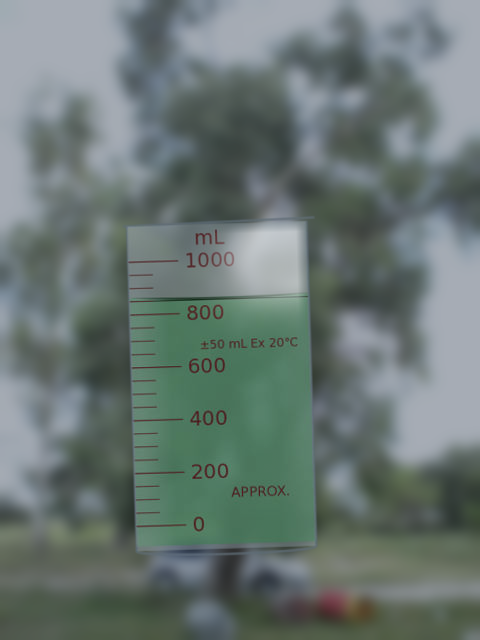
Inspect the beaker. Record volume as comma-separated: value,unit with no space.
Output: 850,mL
